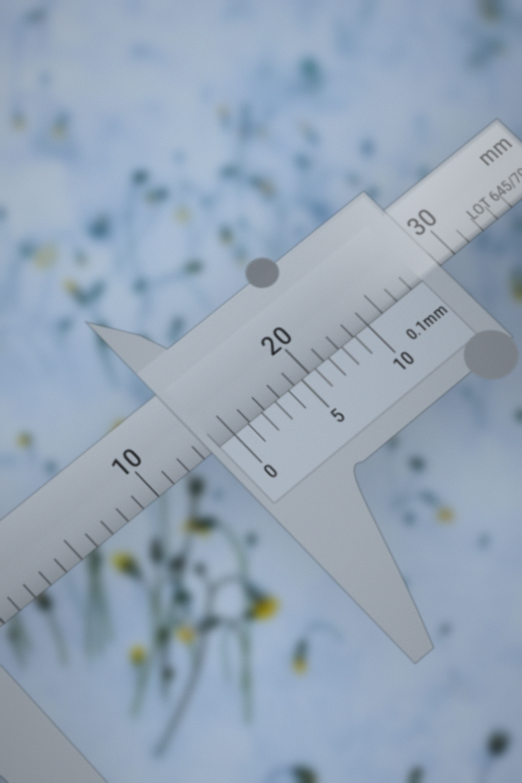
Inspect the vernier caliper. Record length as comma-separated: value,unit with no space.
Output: 15.0,mm
